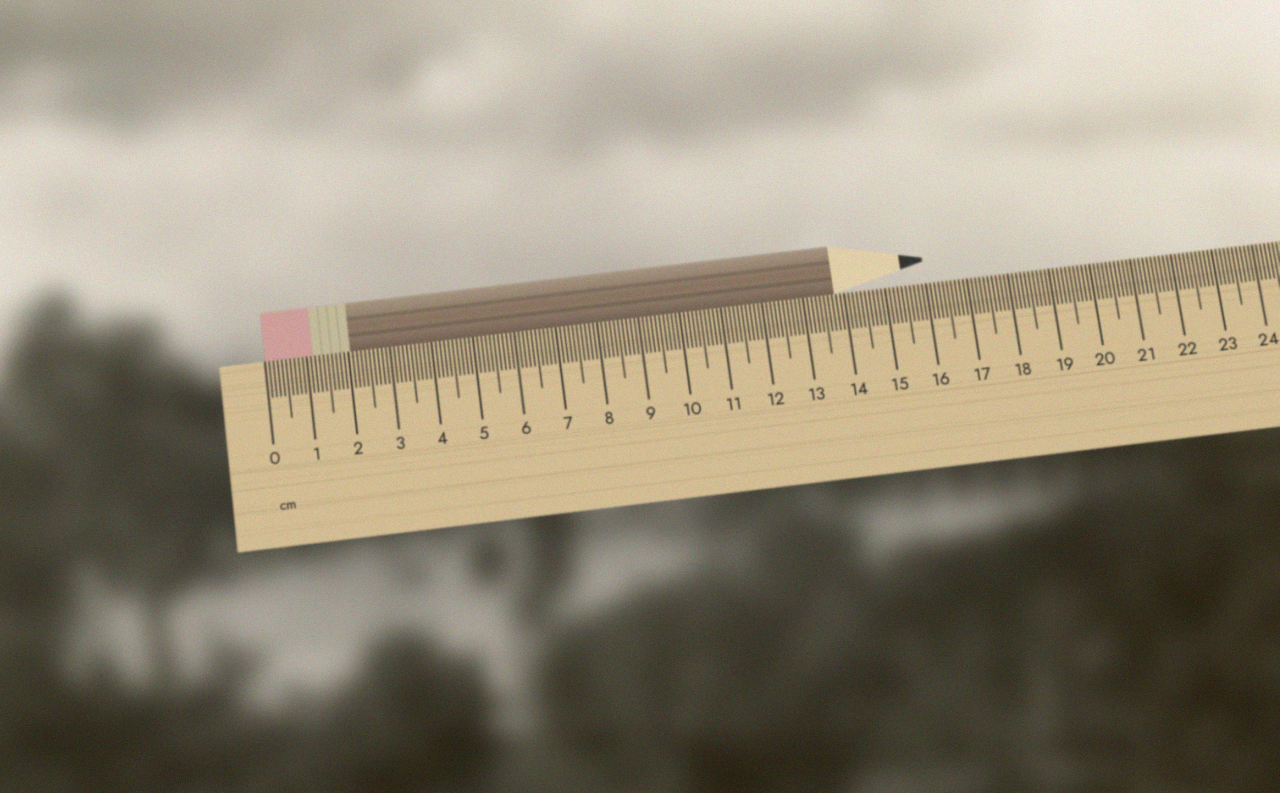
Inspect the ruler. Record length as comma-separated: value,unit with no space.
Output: 16,cm
